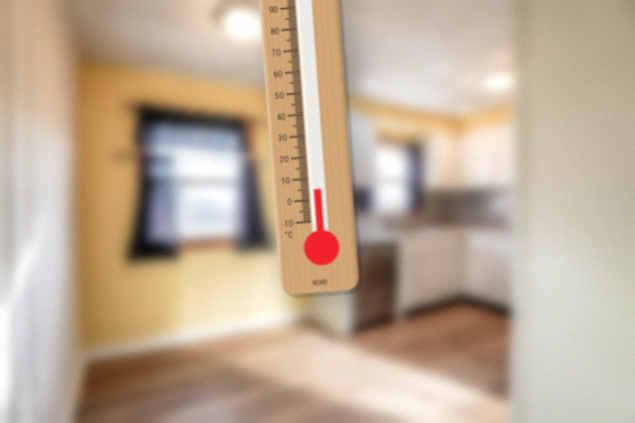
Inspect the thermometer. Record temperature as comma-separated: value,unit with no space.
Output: 5,°C
